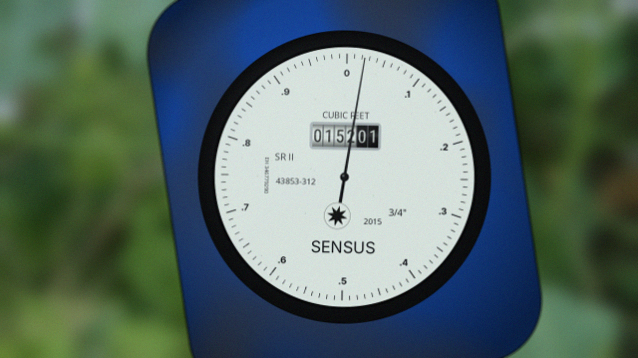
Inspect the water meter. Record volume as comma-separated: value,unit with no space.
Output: 15201.02,ft³
